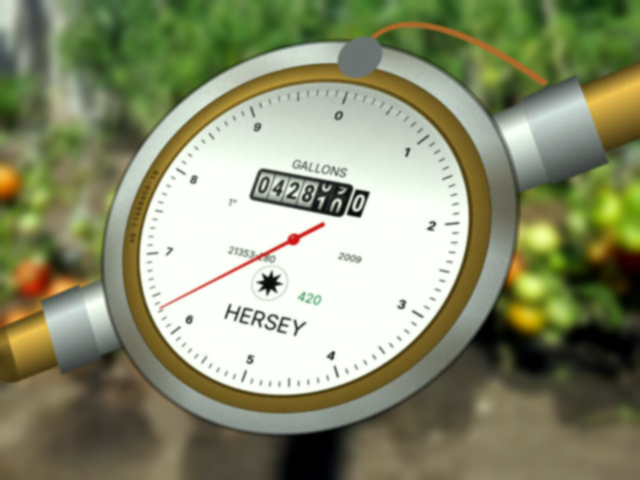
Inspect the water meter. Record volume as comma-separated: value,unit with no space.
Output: 428096.3,gal
